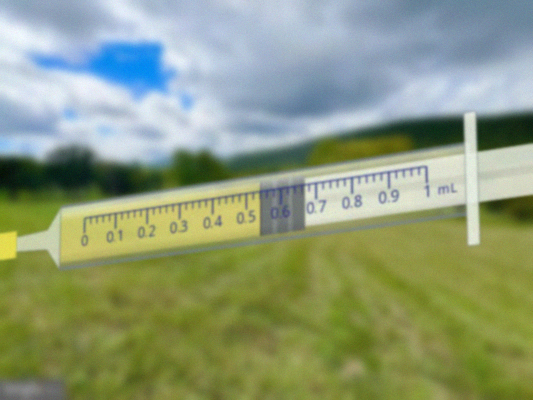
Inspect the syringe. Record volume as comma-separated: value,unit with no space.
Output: 0.54,mL
